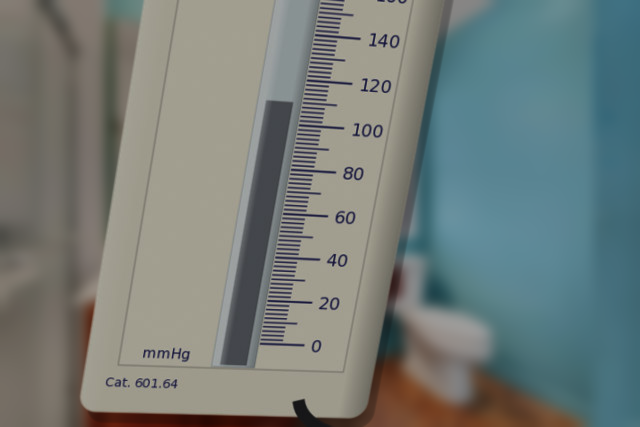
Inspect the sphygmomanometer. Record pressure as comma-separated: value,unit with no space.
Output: 110,mmHg
